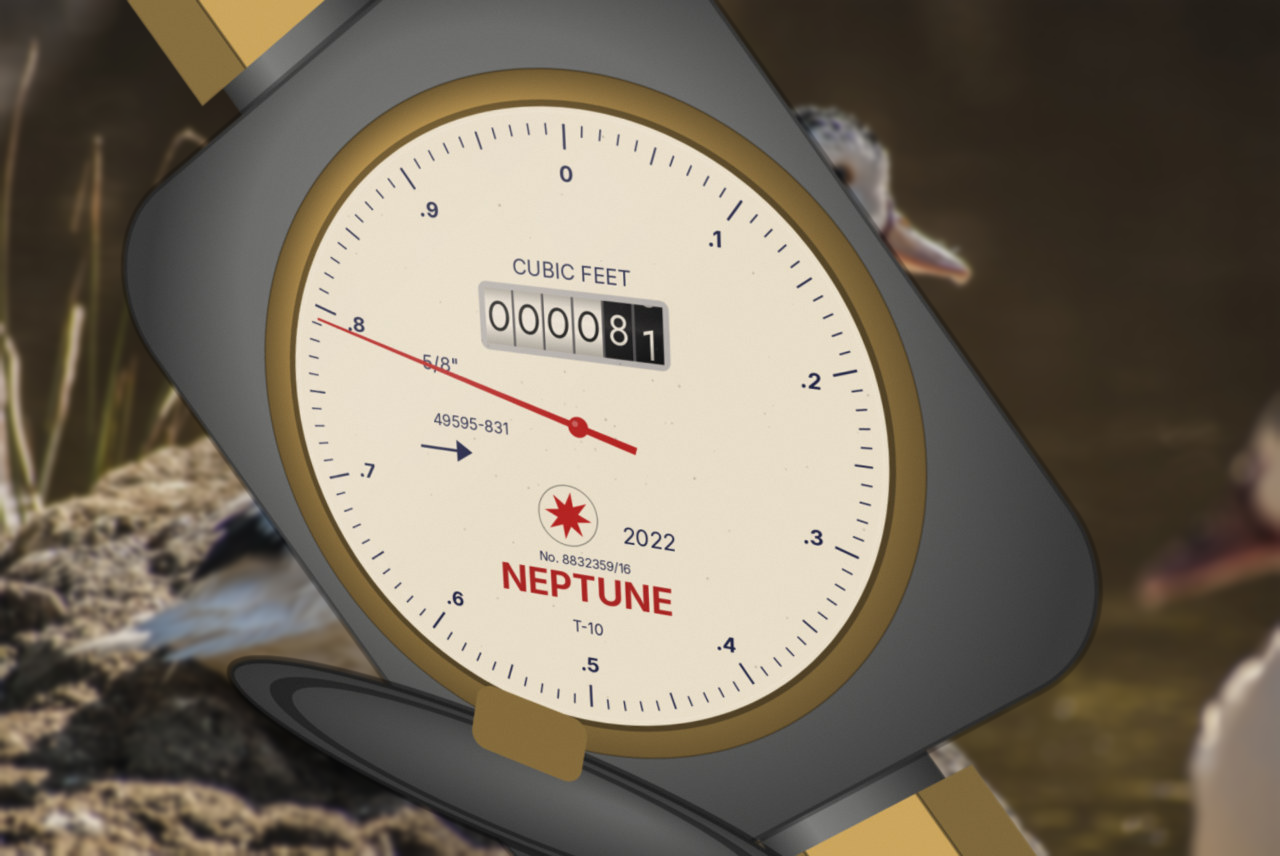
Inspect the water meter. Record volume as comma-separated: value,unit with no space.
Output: 80.79,ft³
